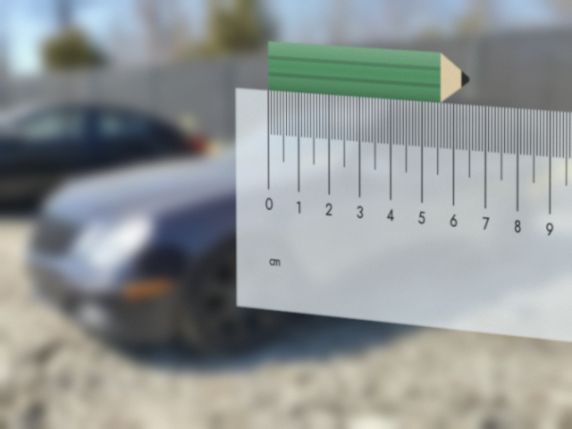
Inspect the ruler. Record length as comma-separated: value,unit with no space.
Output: 6.5,cm
